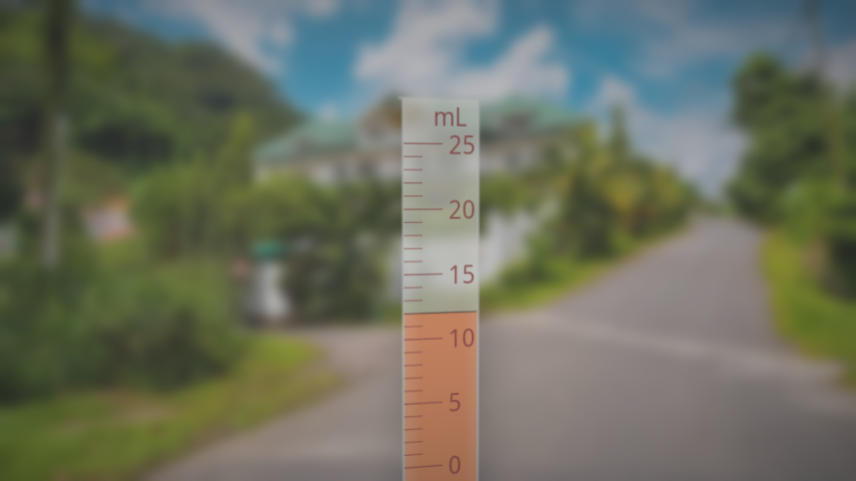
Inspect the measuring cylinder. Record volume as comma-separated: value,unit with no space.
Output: 12,mL
